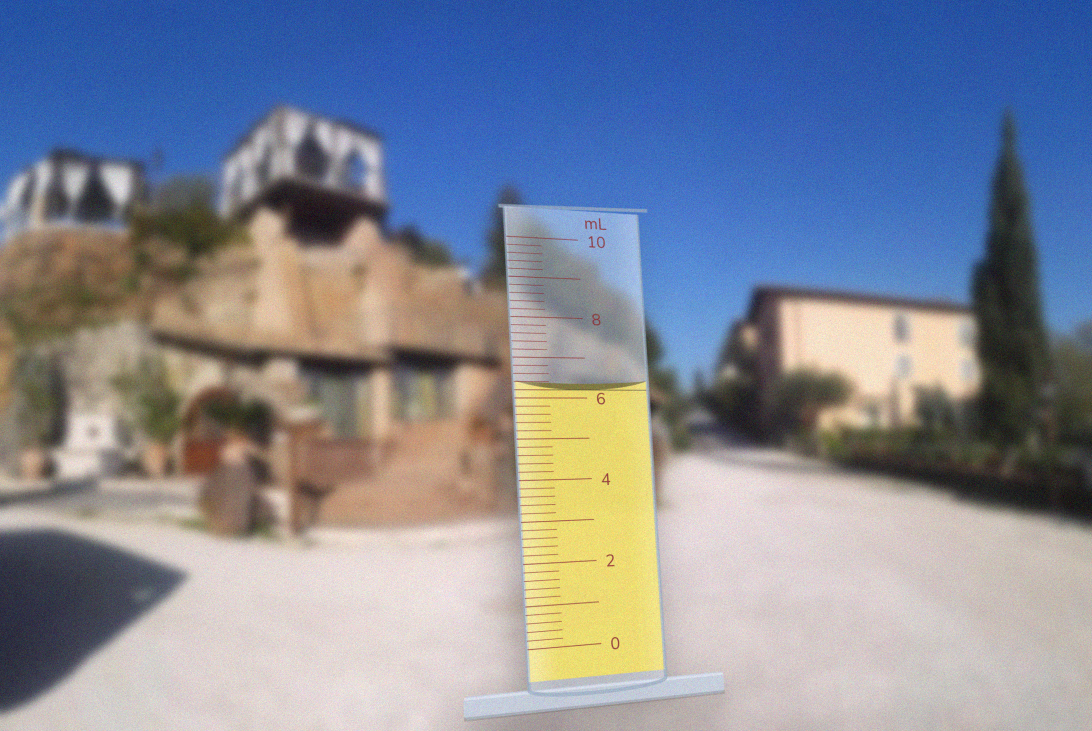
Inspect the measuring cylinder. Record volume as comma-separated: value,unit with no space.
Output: 6.2,mL
